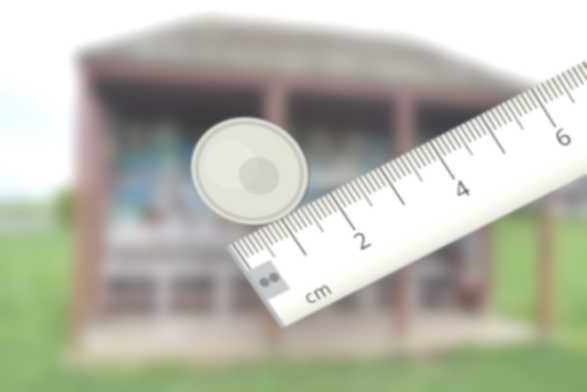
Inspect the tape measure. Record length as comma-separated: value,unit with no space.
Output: 2,cm
